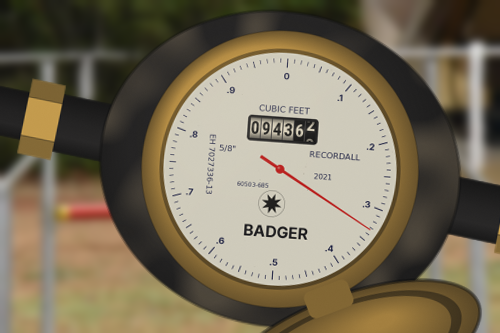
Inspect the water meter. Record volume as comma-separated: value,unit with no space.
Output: 94362.33,ft³
